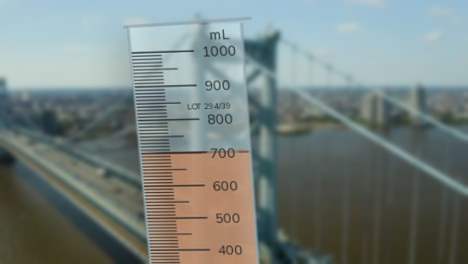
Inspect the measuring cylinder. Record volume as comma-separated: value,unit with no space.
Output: 700,mL
